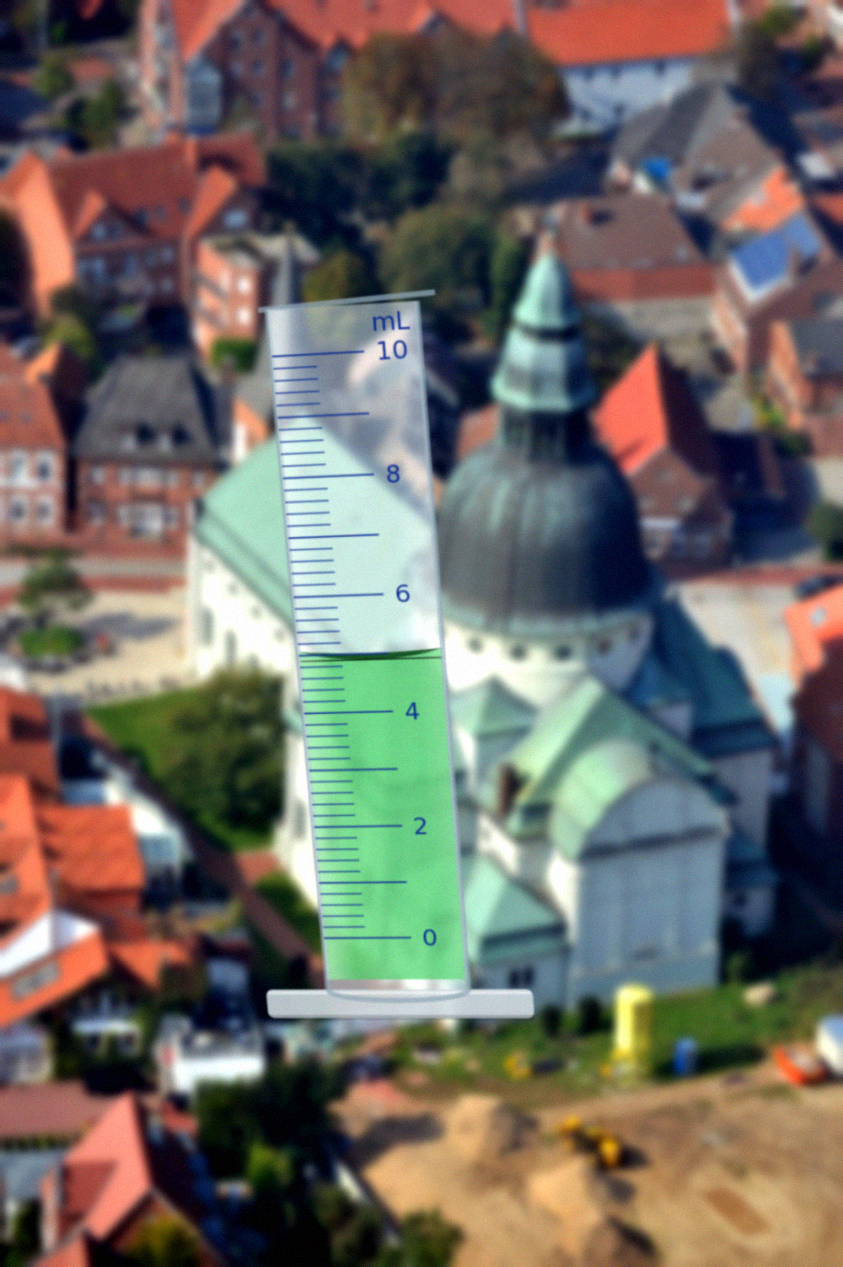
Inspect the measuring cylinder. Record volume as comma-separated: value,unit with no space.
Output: 4.9,mL
